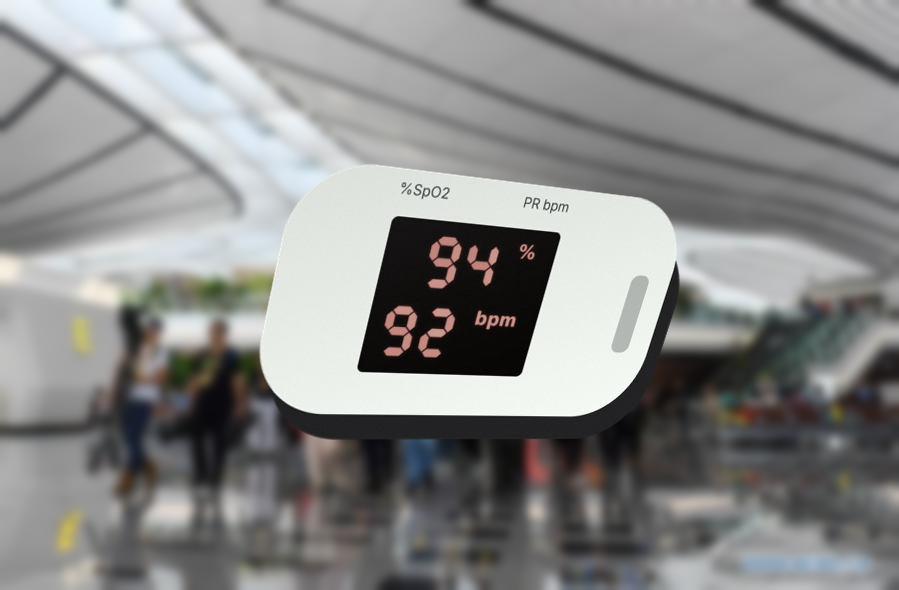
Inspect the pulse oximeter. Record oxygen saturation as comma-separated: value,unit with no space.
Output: 94,%
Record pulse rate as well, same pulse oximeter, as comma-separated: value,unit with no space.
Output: 92,bpm
